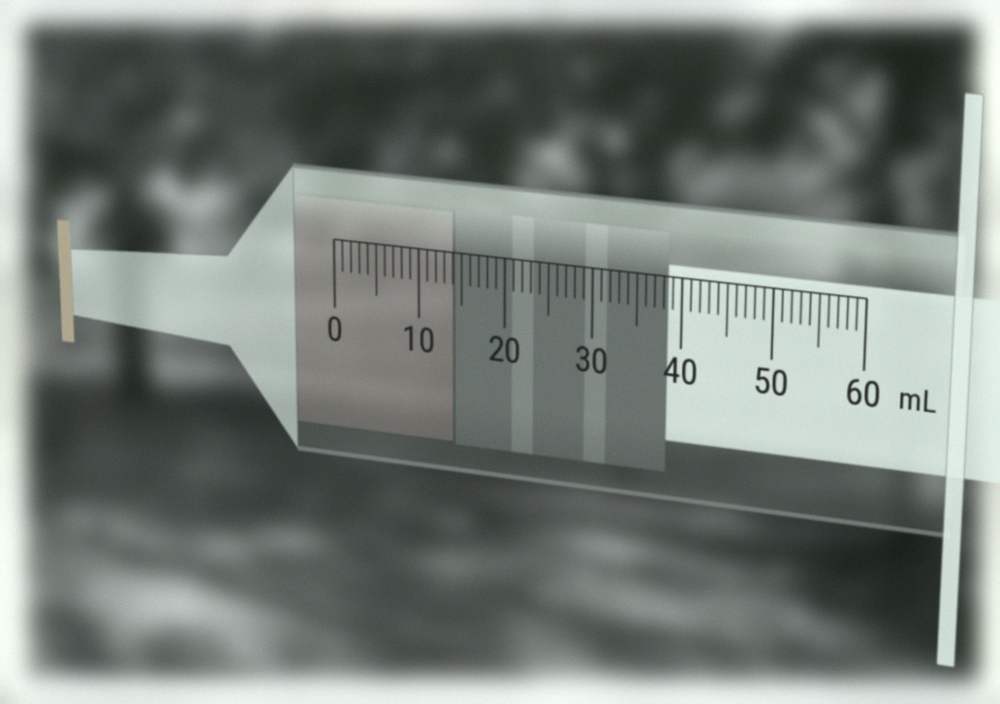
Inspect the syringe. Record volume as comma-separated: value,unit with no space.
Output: 14,mL
